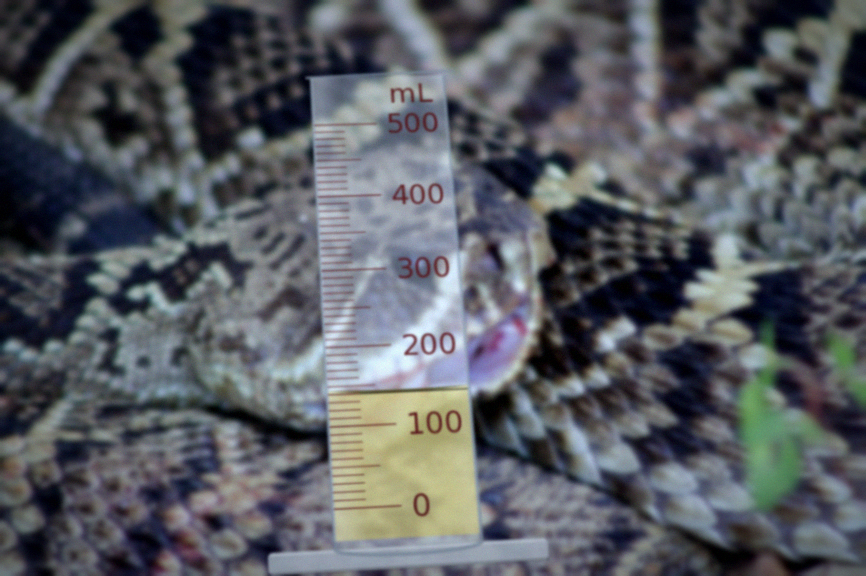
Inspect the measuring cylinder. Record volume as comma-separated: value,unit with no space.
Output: 140,mL
